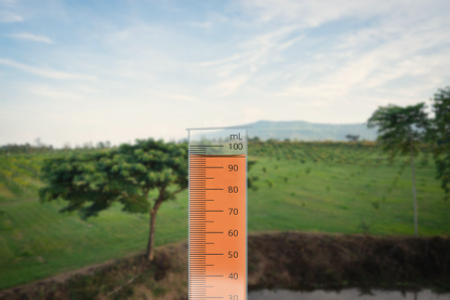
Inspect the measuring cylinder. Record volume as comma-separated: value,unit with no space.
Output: 95,mL
